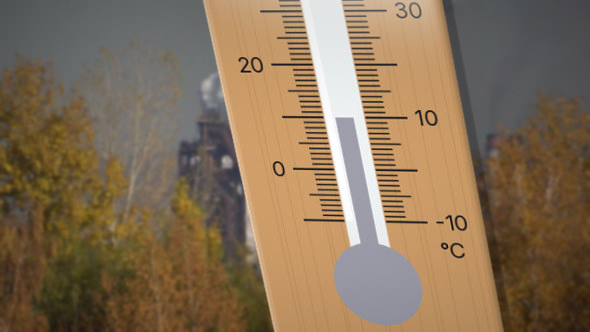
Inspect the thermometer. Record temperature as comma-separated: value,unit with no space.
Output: 10,°C
